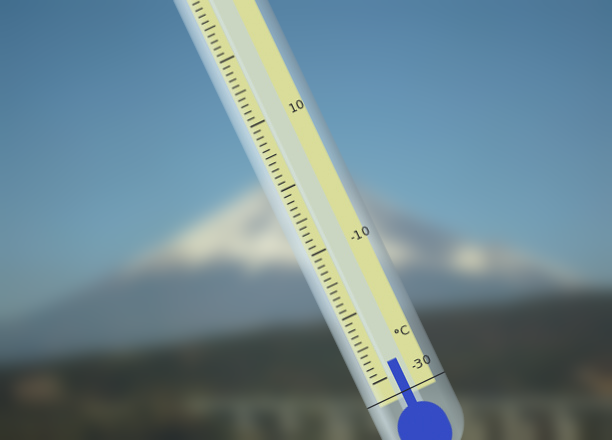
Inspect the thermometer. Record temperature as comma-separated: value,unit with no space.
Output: -28,°C
